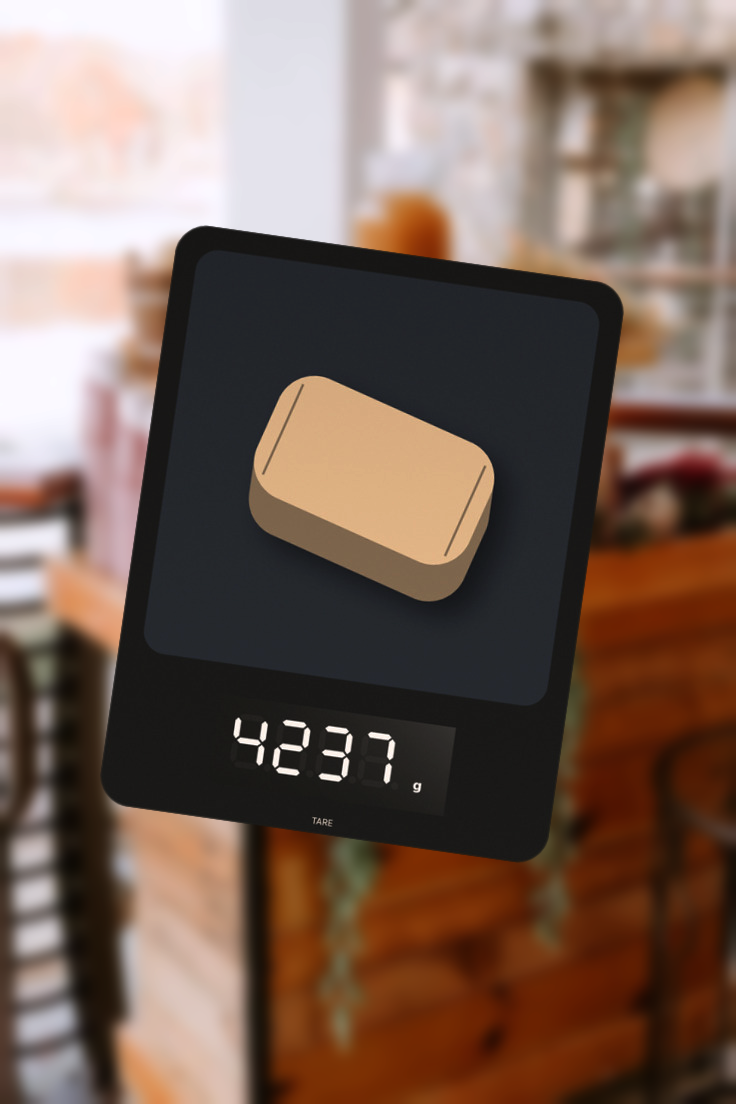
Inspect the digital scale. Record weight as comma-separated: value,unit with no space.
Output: 4237,g
